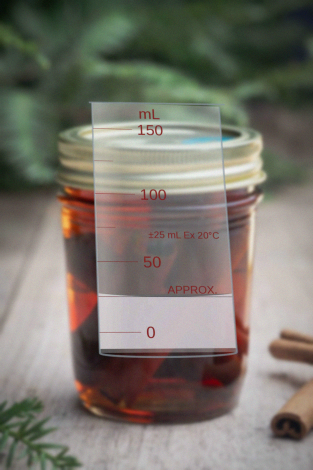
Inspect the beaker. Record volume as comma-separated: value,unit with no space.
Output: 25,mL
